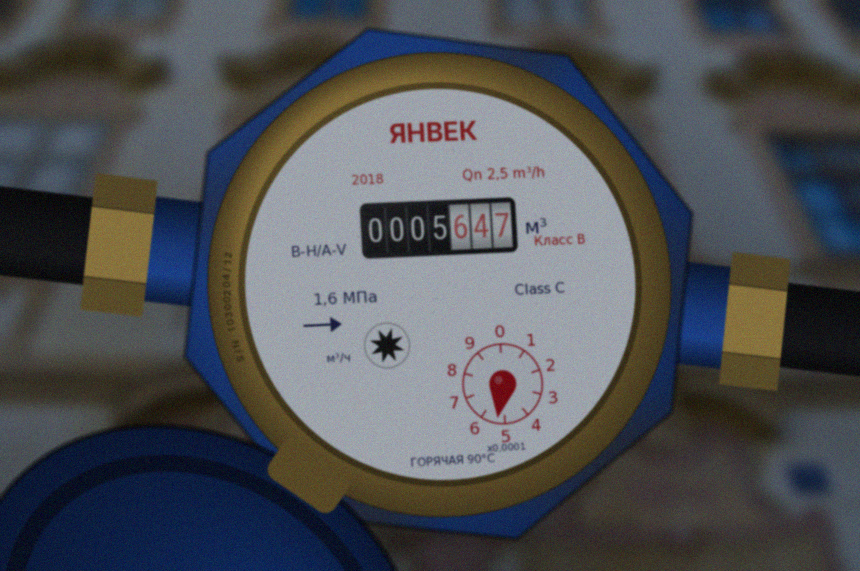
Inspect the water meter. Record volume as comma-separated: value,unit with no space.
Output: 5.6475,m³
